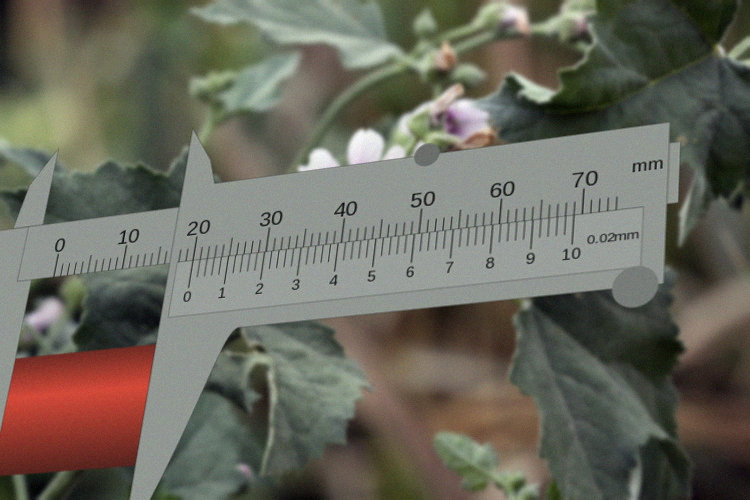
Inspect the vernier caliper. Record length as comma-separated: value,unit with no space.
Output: 20.0,mm
